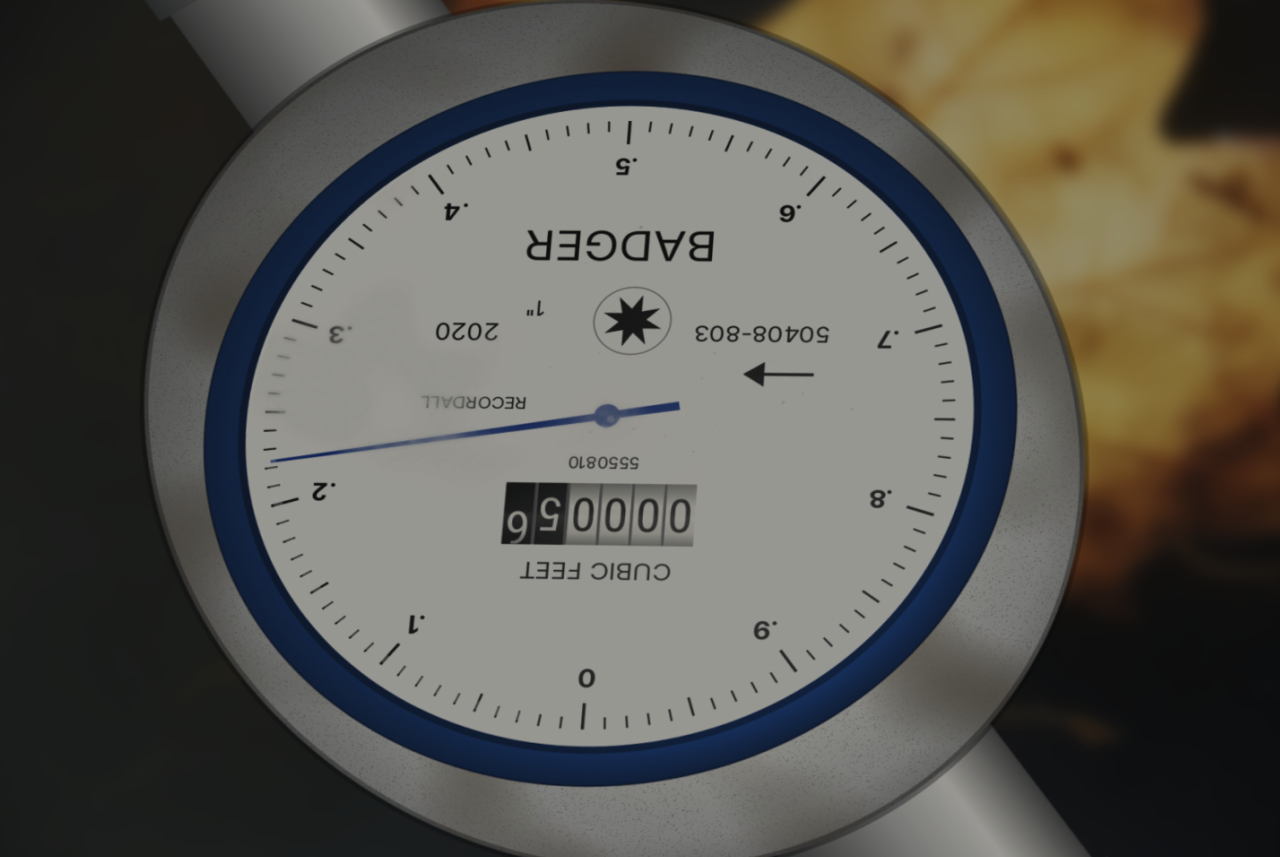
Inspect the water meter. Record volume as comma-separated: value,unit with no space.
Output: 56.22,ft³
